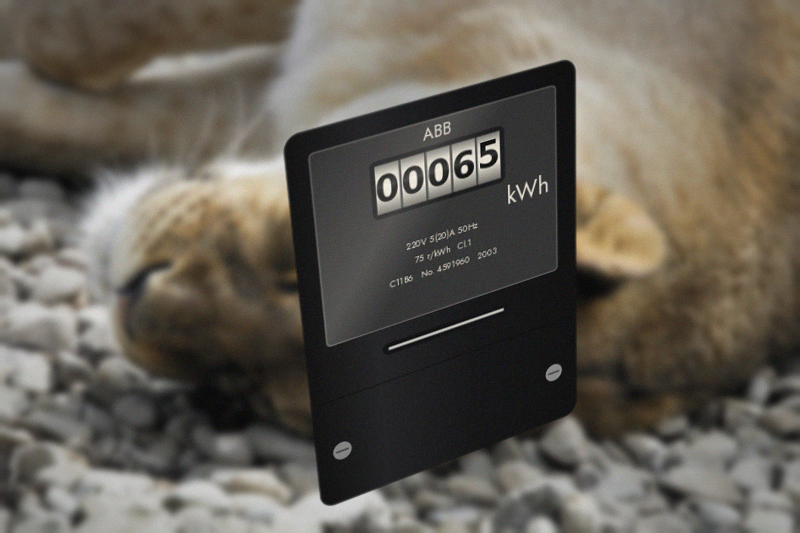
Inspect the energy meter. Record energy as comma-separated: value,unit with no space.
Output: 65,kWh
